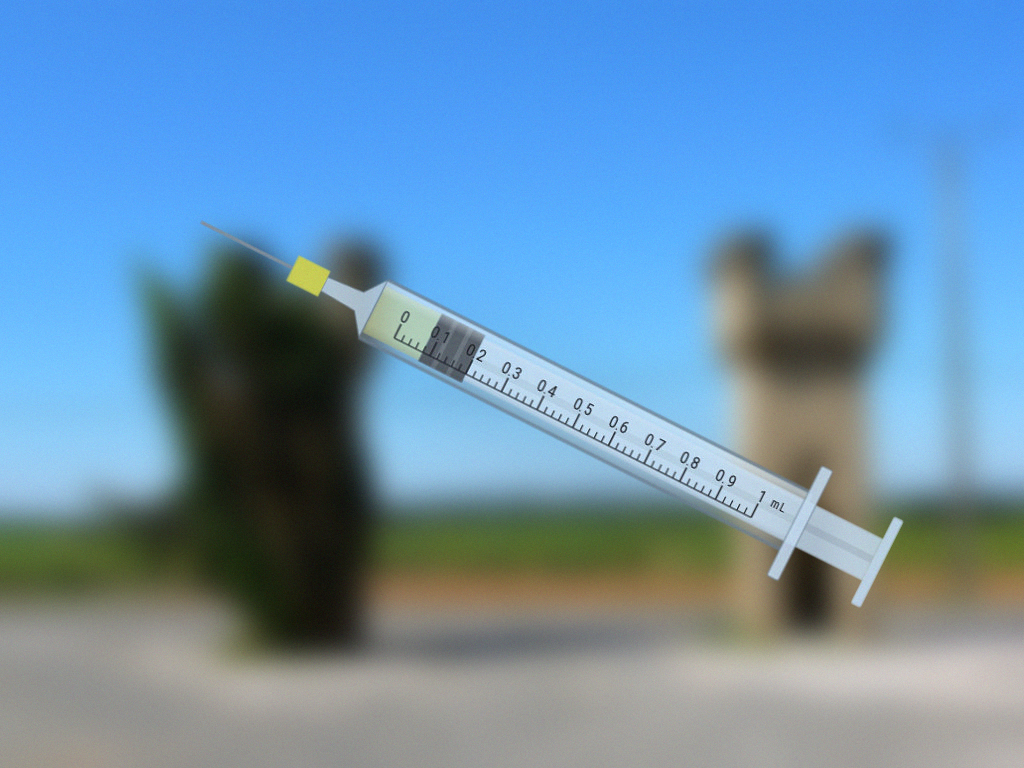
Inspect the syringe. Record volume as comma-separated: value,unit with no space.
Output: 0.08,mL
